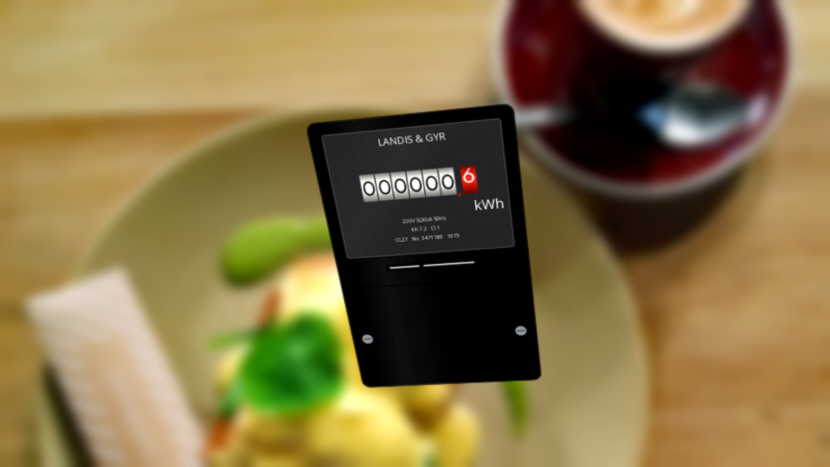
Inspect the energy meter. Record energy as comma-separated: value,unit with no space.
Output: 0.6,kWh
